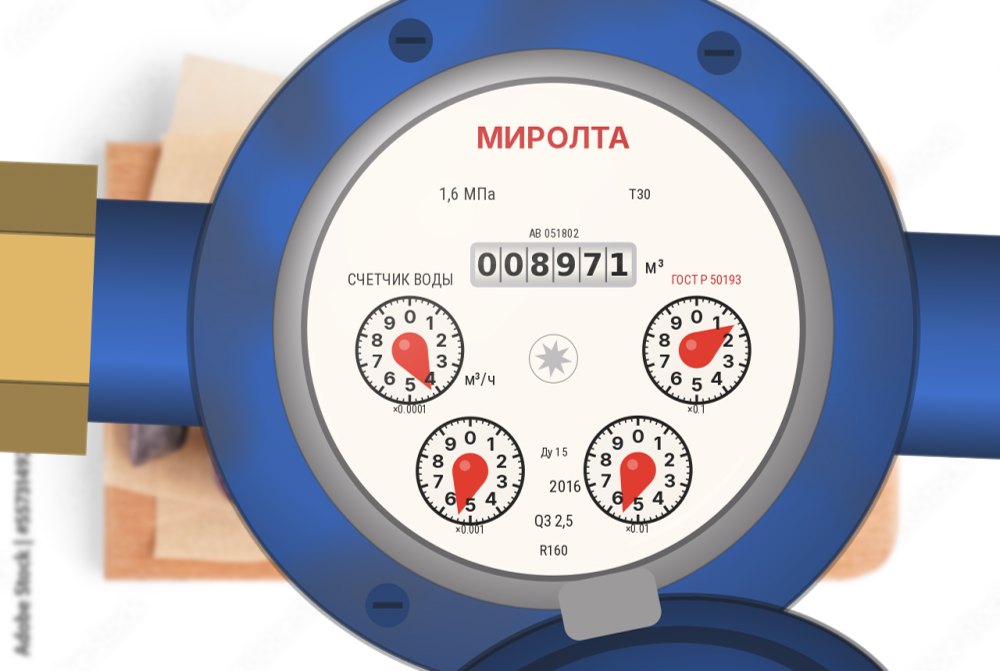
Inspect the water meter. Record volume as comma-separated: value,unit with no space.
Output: 8971.1554,m³
